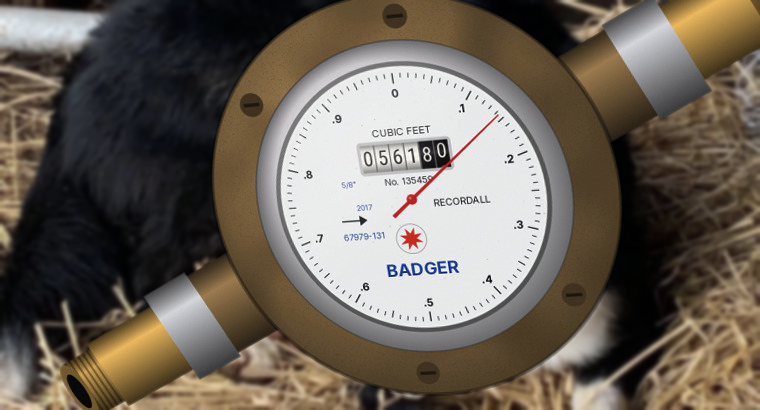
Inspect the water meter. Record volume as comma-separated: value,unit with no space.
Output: 56180.14,ft³
